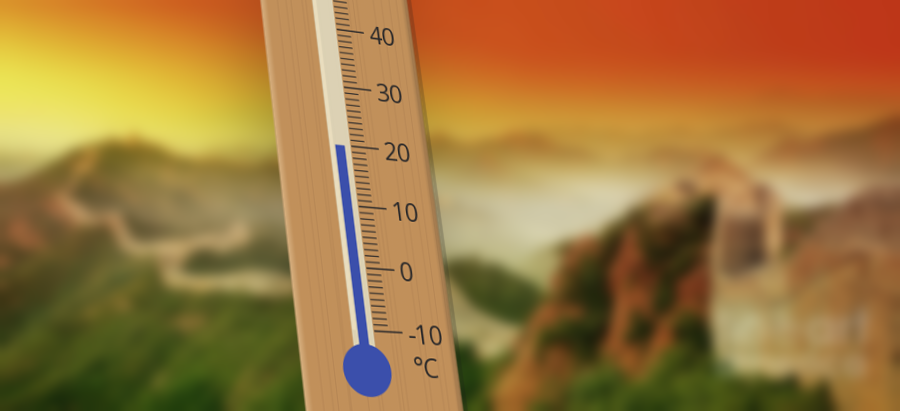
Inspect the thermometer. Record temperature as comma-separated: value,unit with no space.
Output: 20,°C
